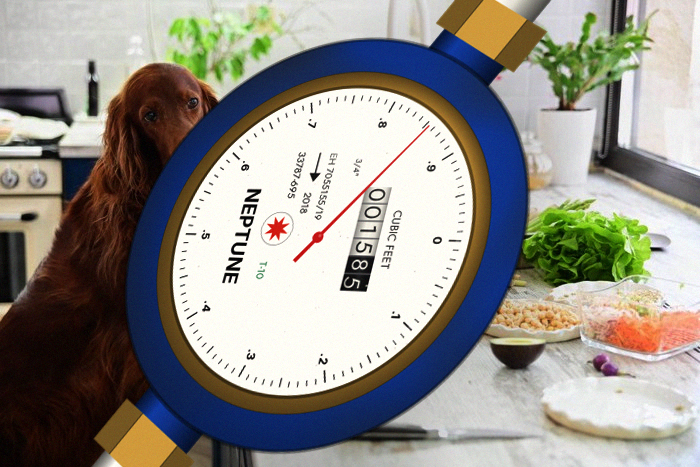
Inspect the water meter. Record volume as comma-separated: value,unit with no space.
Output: 1584.85,ft³
